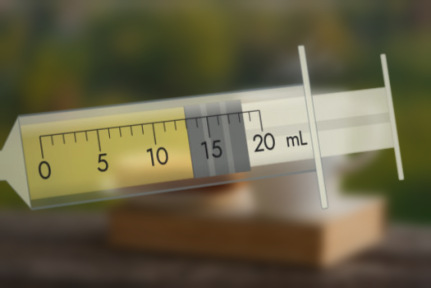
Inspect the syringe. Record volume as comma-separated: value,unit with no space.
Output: 13,mL
